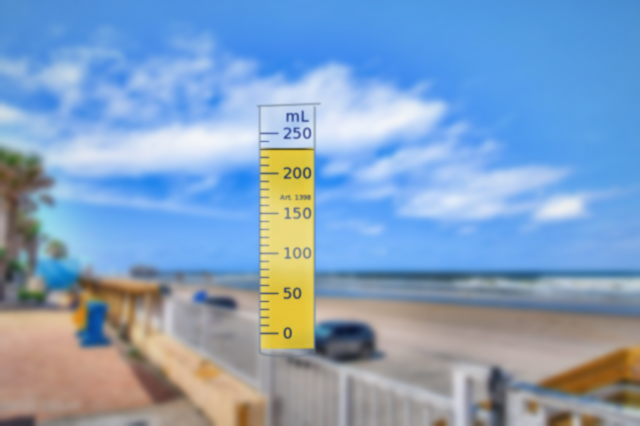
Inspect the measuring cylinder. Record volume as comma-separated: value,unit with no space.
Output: 230,mL
